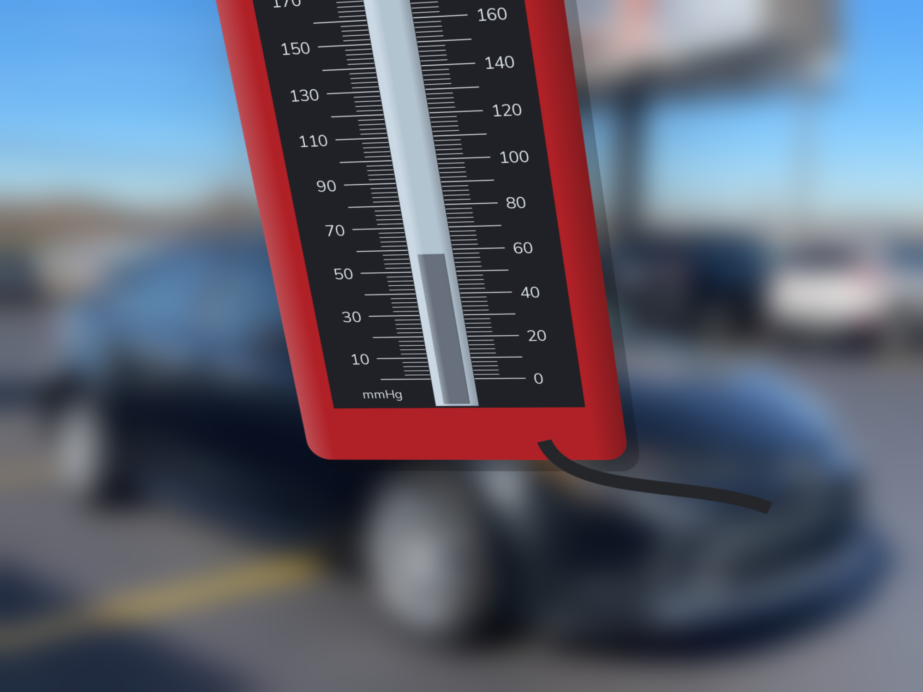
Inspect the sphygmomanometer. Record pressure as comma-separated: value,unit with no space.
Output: 58,mmHg
